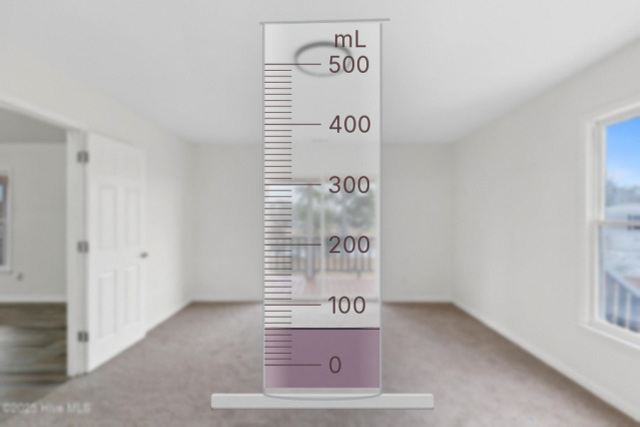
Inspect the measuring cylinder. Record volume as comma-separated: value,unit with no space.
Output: 60,mL
